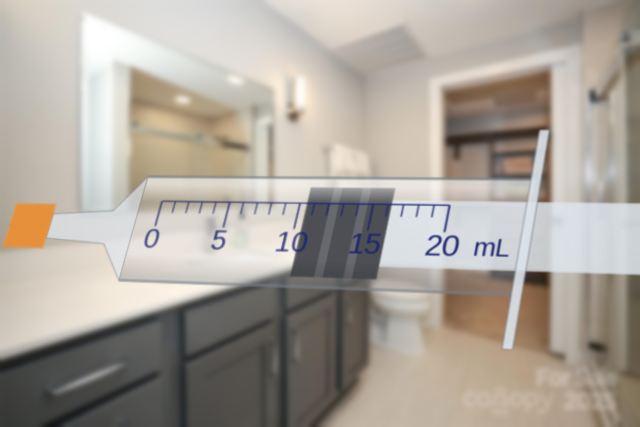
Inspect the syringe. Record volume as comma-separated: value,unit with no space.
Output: 10.5,mL
